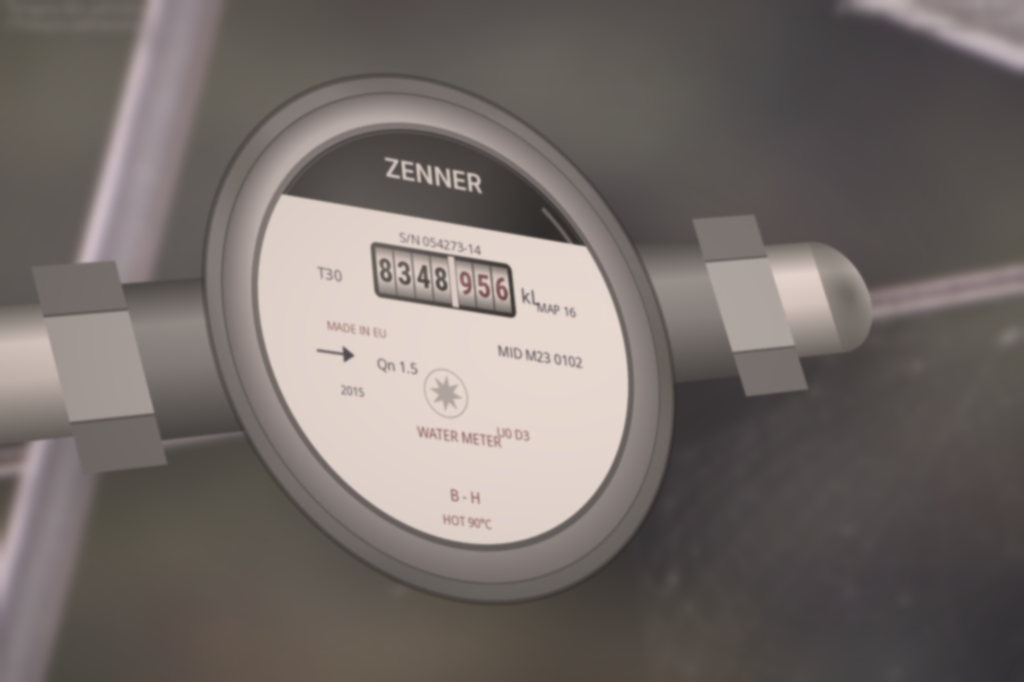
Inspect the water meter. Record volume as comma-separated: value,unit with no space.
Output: 8348.956,kL
